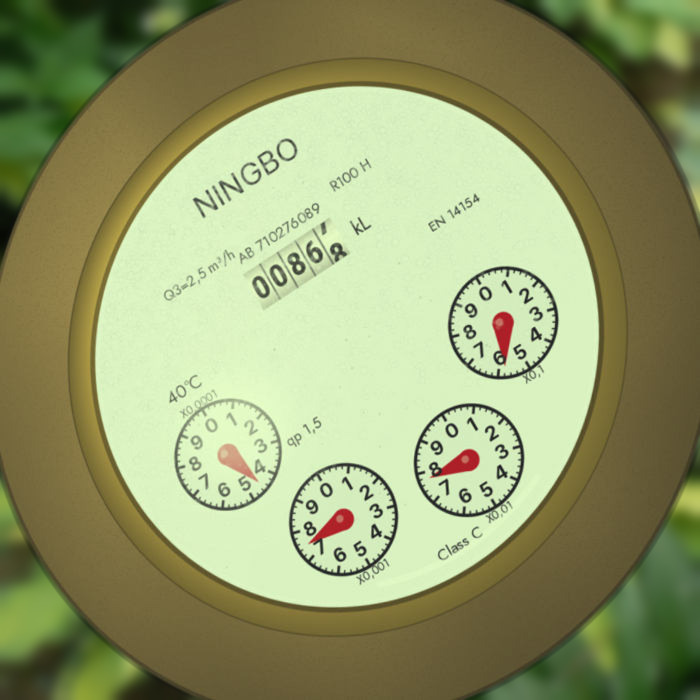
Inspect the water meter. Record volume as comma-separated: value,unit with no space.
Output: 867.5774,kL
